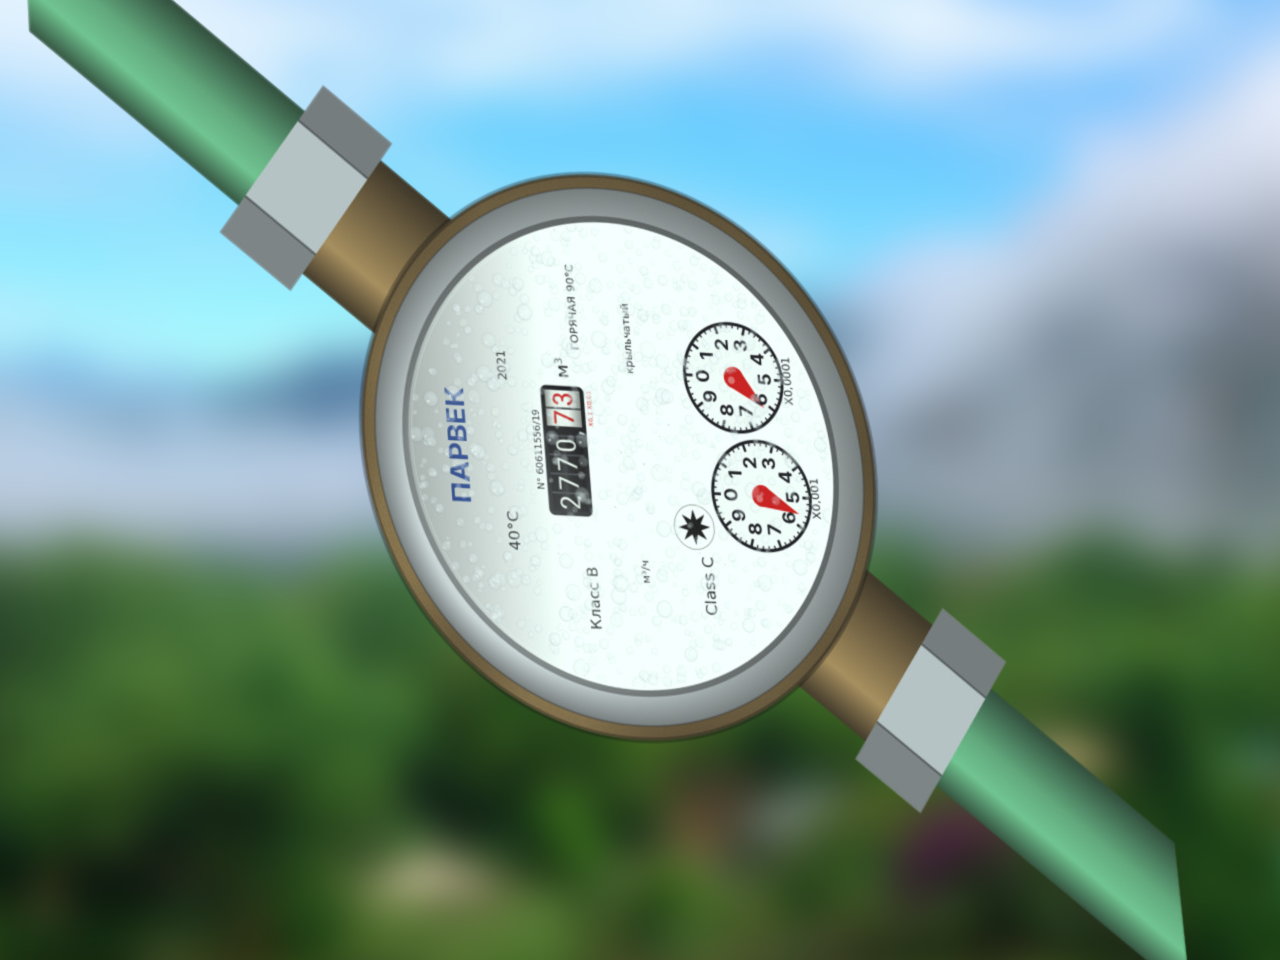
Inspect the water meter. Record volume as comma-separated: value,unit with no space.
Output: 2770.7356,m³
